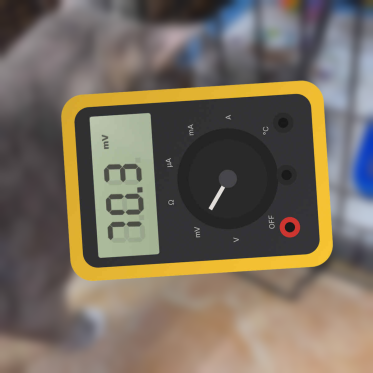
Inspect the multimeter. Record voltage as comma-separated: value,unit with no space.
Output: 70.3,mV
